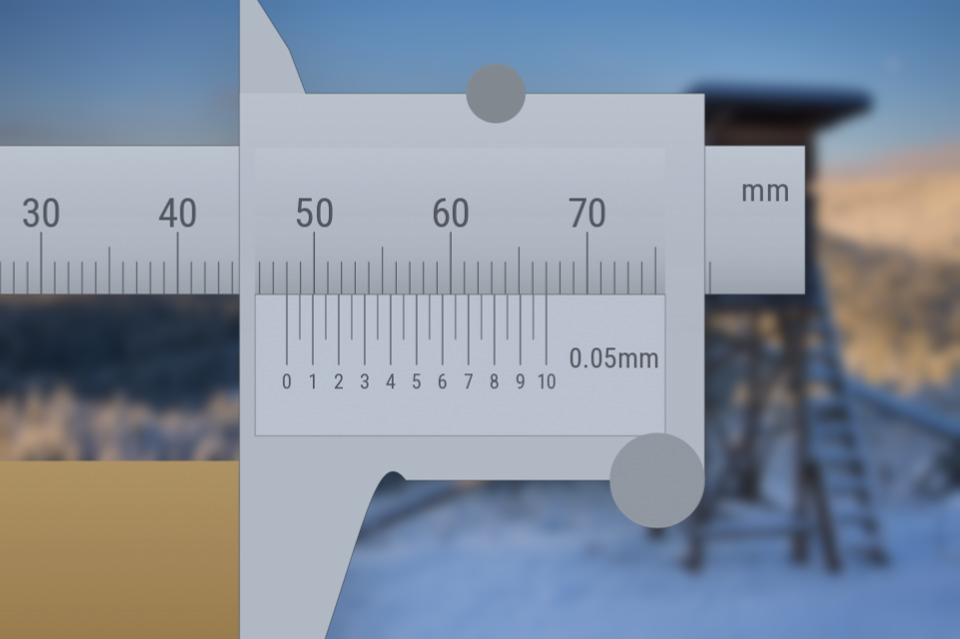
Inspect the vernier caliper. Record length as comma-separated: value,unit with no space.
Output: 48.0,mm
